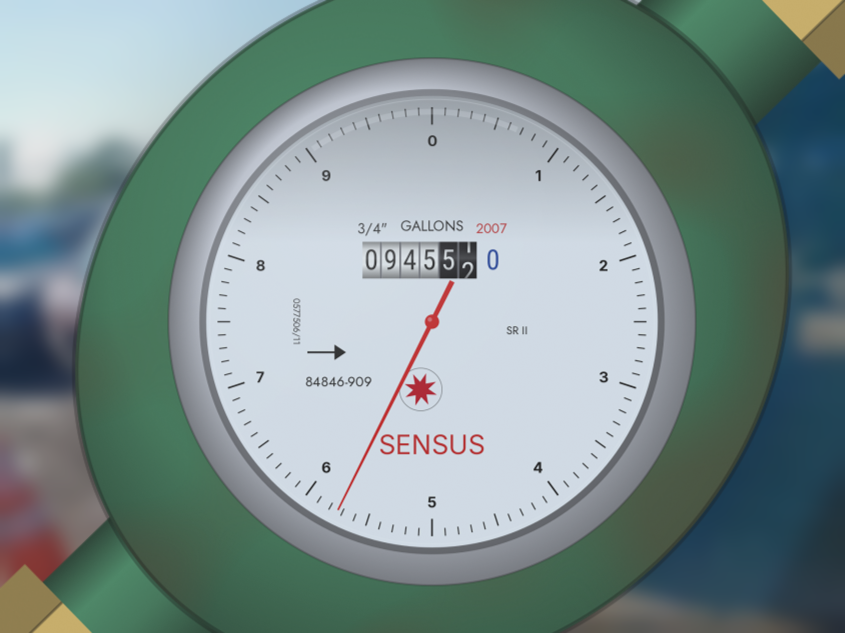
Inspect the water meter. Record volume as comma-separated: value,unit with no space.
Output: 945515.7,gal
